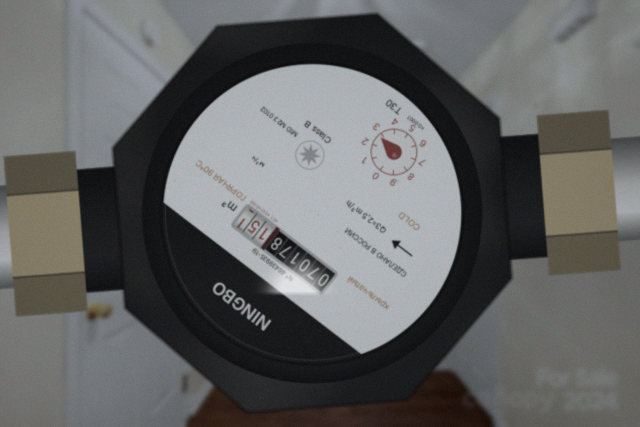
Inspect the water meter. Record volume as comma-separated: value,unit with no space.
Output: 70178.1512,m³
